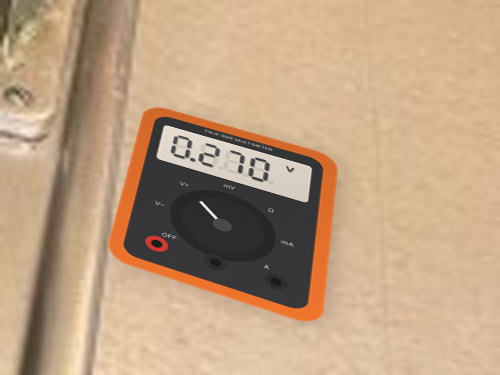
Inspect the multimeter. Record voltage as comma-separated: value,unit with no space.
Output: 0.270,V
